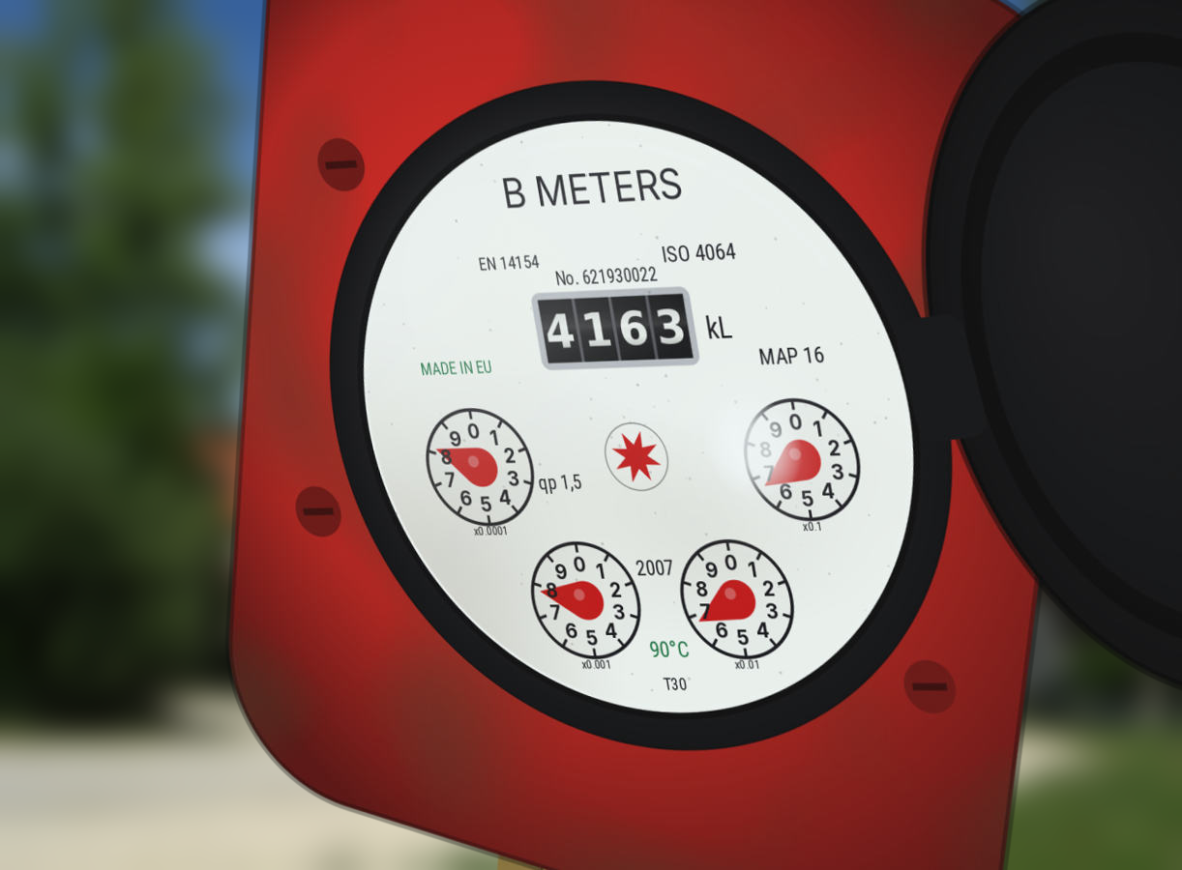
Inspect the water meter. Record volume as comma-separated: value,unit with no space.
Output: 4163.6678,kL
